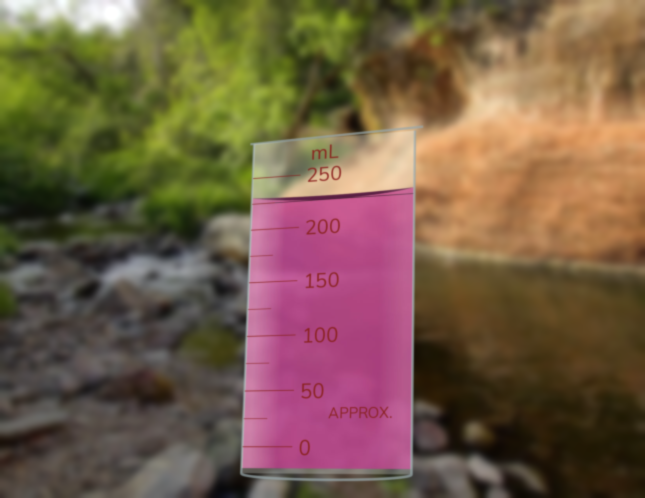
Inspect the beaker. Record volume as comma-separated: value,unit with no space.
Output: 225,mL
